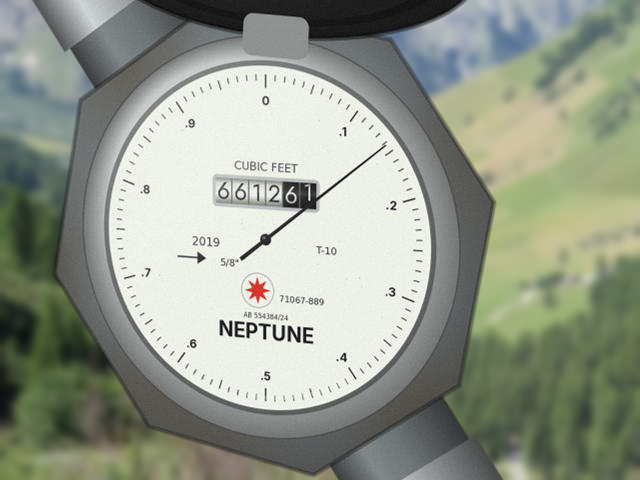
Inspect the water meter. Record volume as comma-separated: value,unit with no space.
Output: 661261.14,ft³
